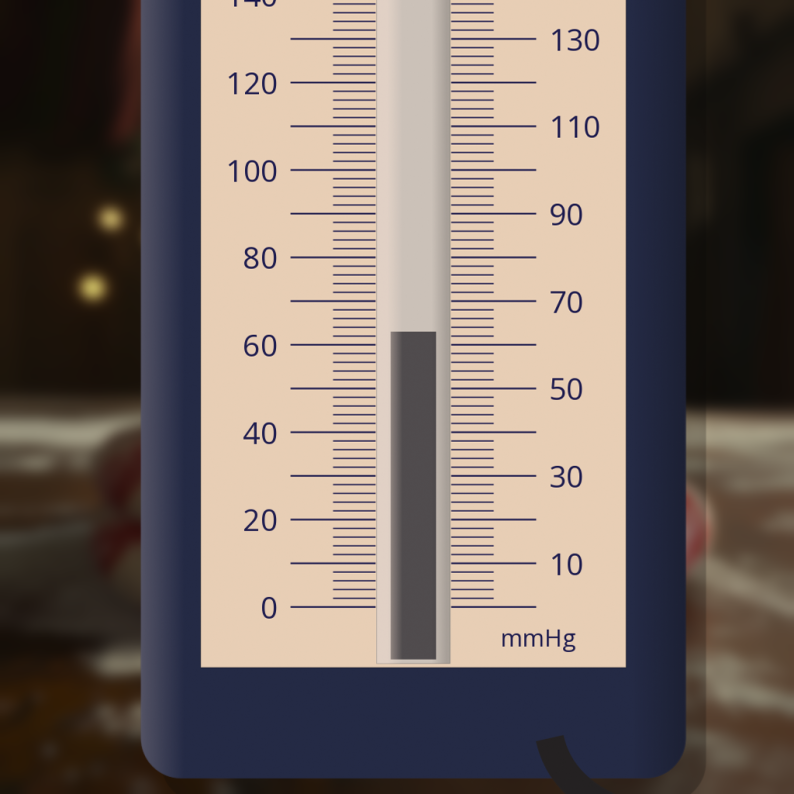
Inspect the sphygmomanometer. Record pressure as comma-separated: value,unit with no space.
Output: 63,mmHg
